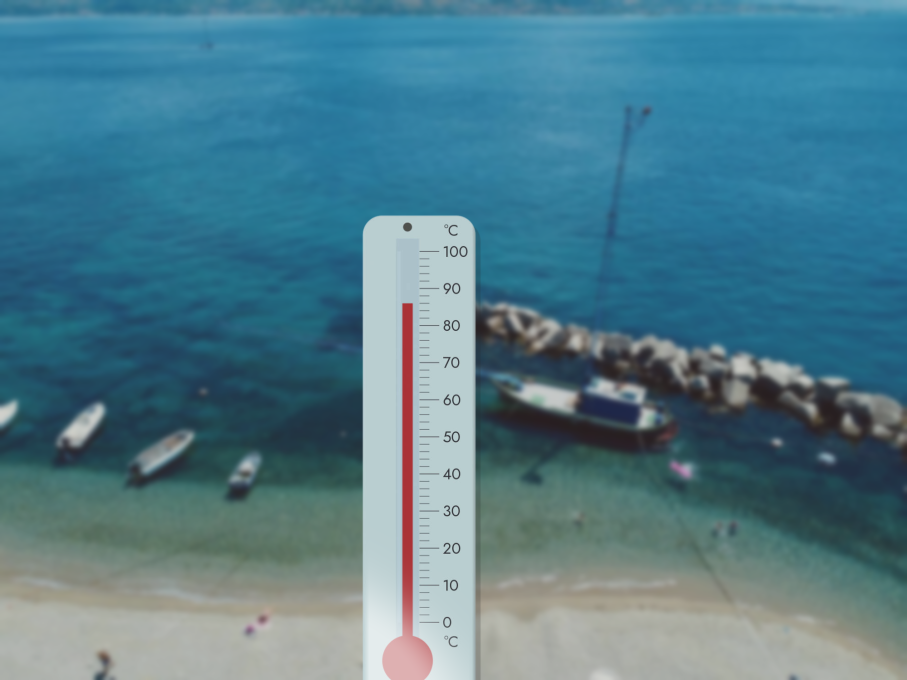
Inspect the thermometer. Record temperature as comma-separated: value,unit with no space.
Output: 86,°C
